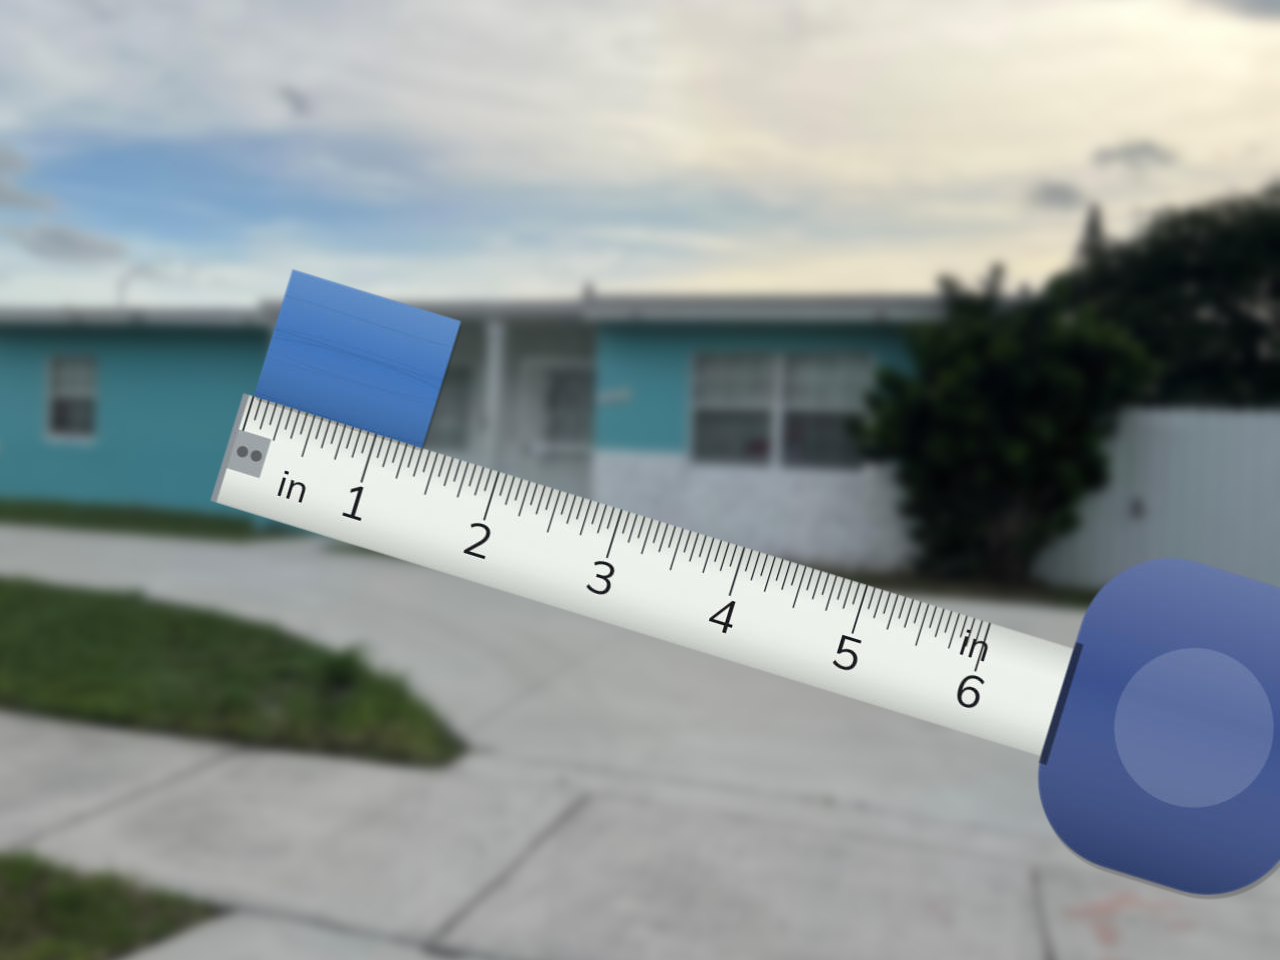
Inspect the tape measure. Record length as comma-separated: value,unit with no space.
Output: 1.375,in
